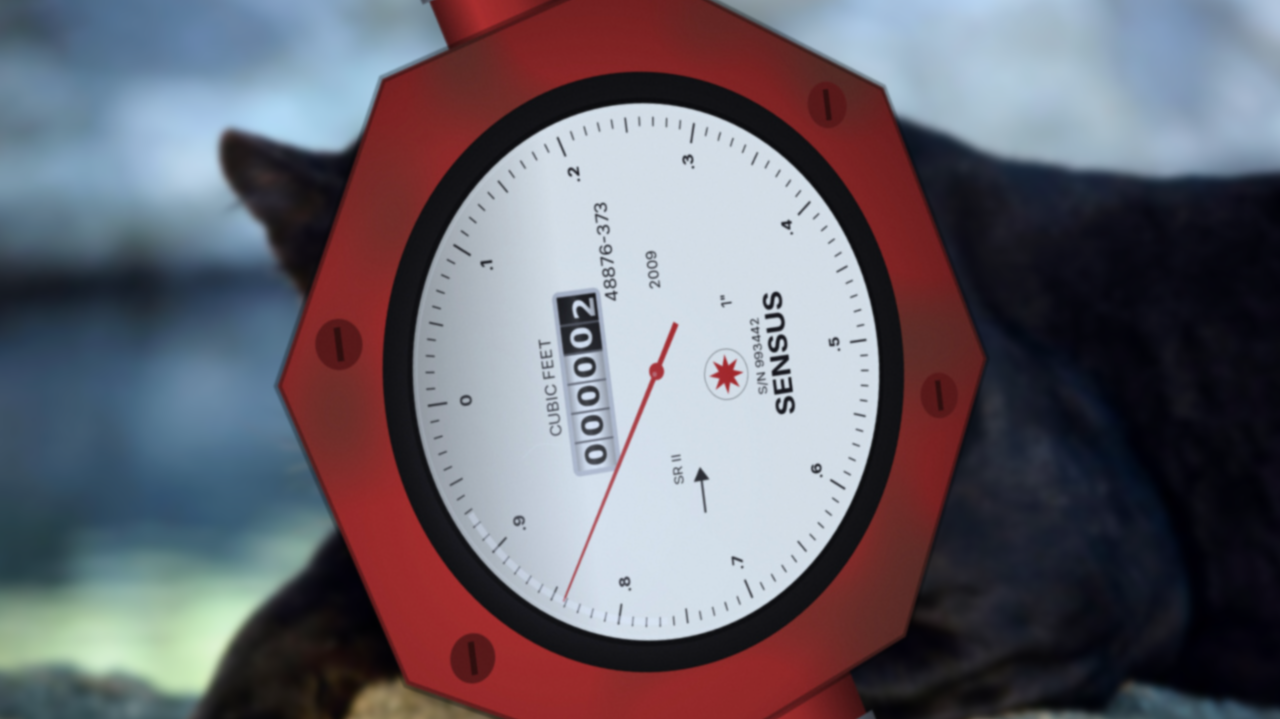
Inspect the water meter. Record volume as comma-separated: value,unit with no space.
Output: 1.84,ft³
